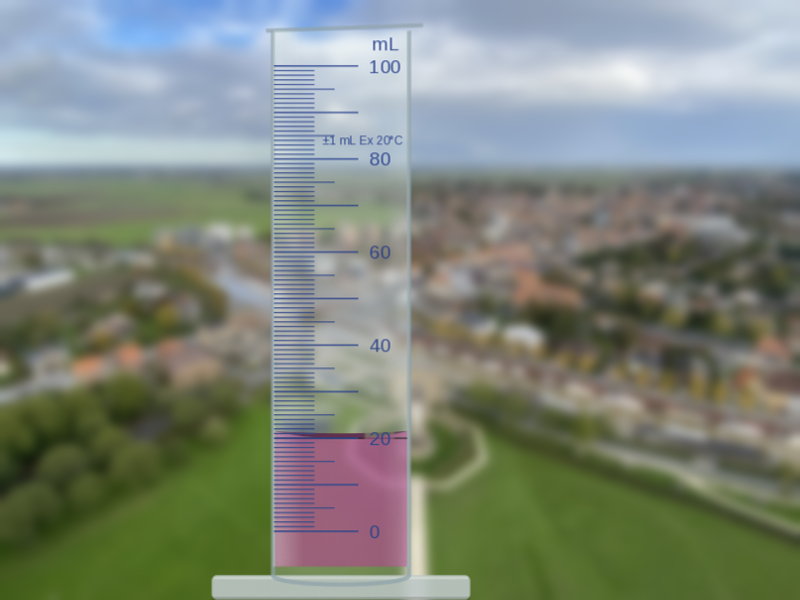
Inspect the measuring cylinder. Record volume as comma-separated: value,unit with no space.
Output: 20,mL
